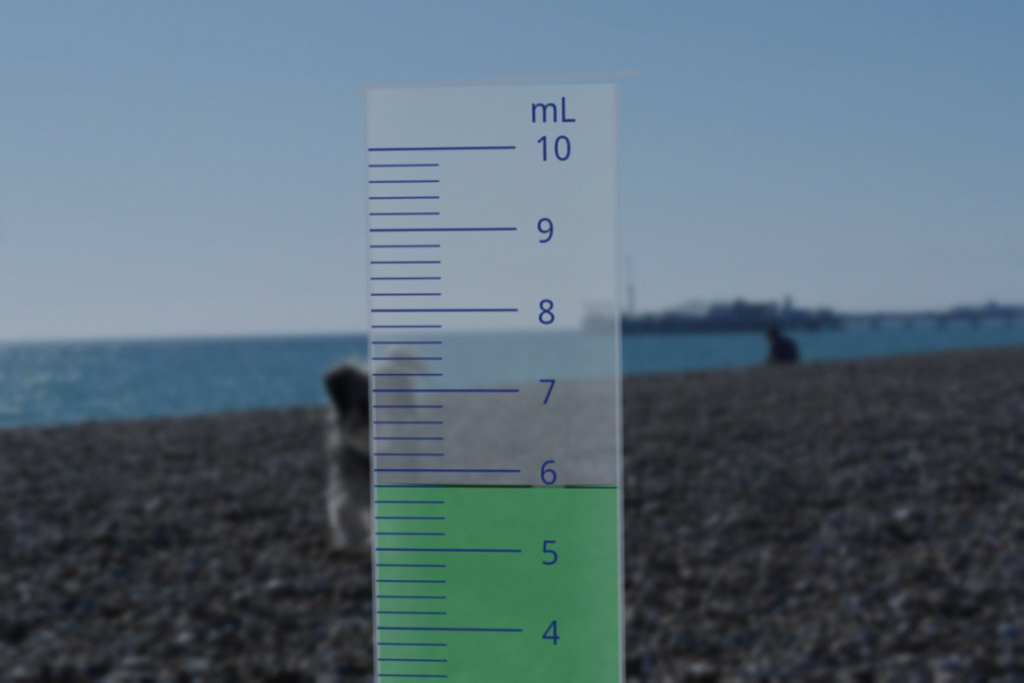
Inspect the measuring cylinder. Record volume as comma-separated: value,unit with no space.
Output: 5.8,mL
